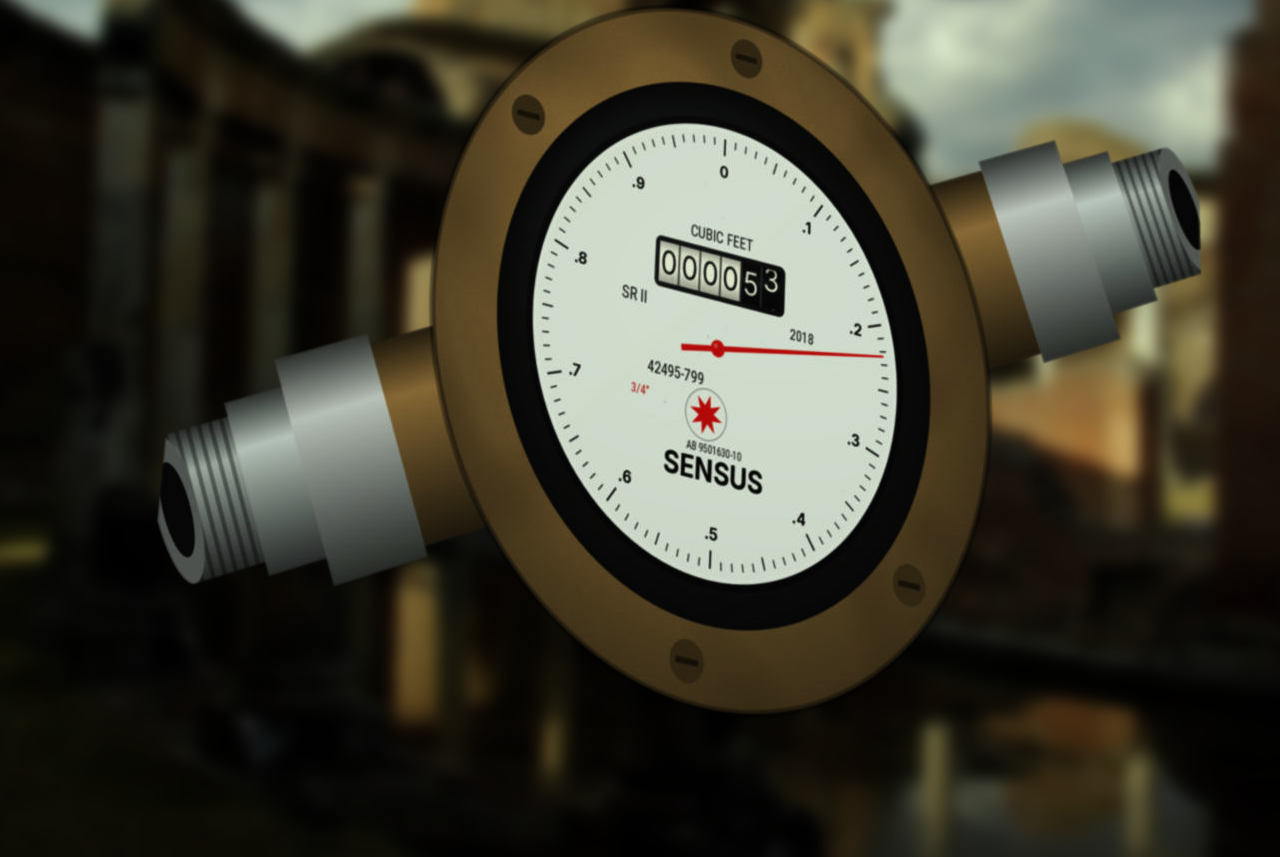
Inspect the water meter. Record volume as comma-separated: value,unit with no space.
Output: 53.22,ft³
